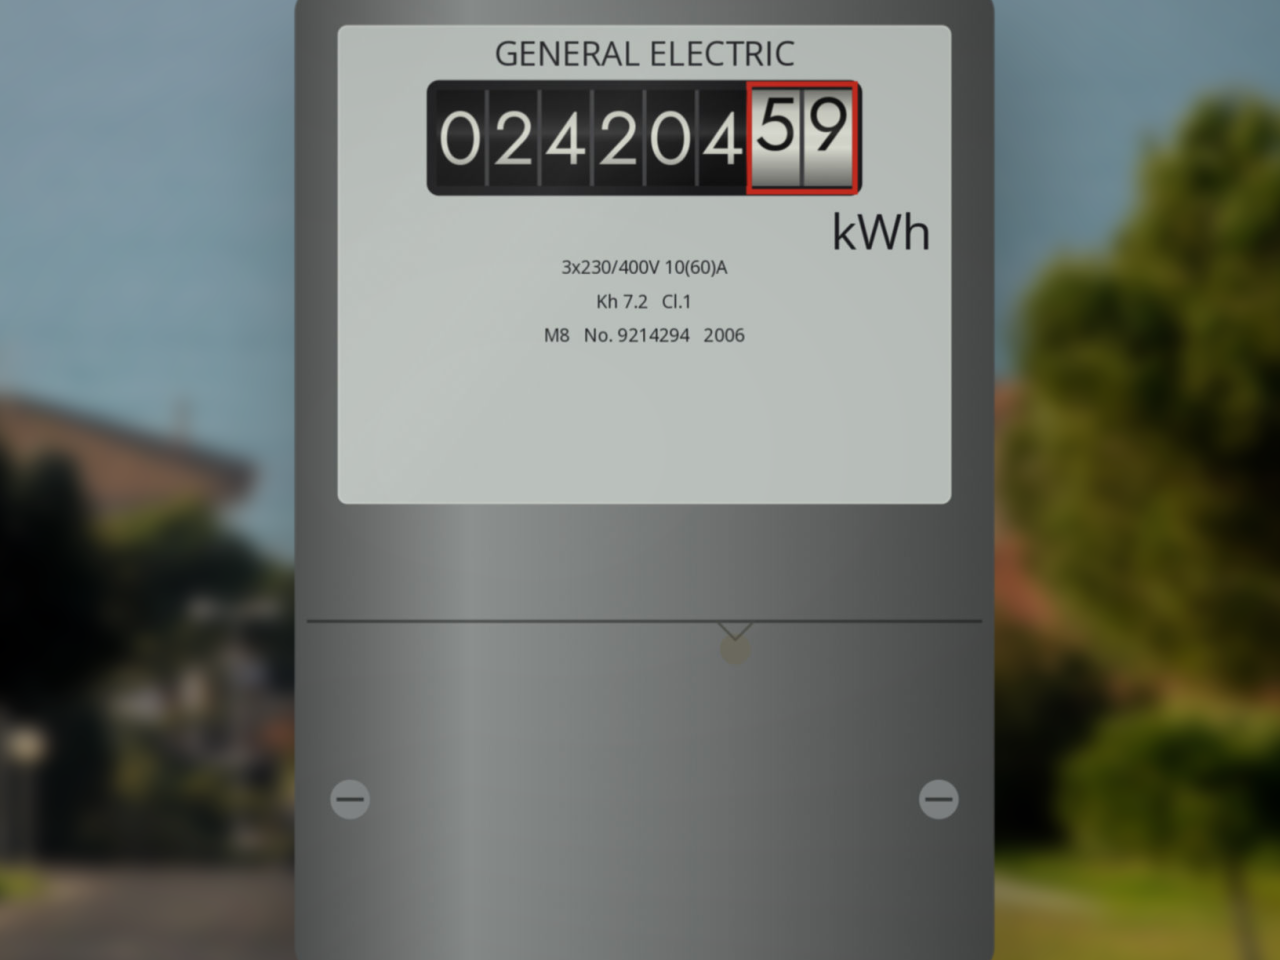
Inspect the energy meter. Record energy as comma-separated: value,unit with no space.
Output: 24204.59,kWh
